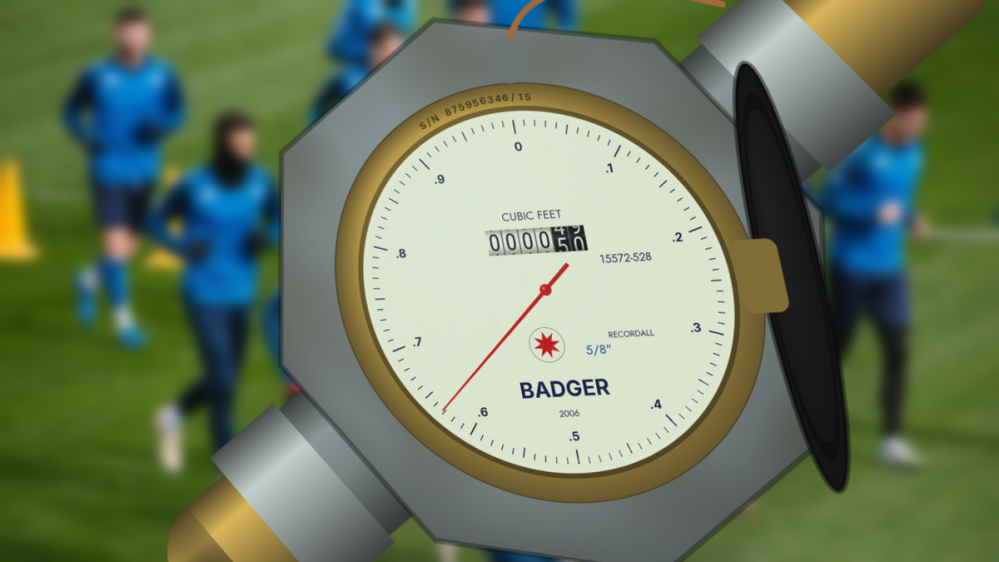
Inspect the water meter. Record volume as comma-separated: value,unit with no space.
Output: 49.63,ft³
